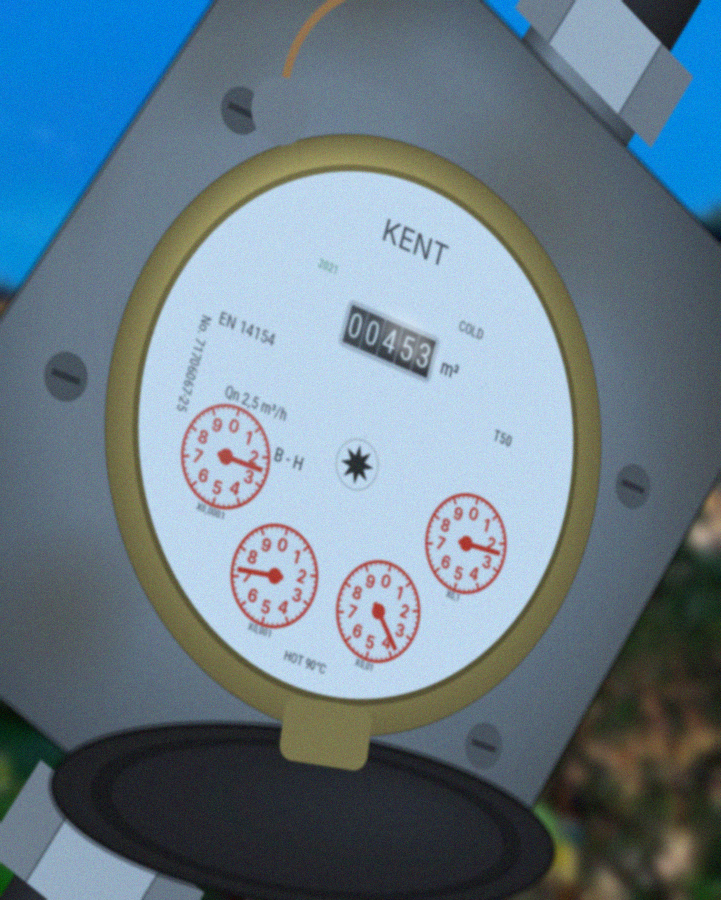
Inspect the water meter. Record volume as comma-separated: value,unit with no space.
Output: 453.2372,m³
